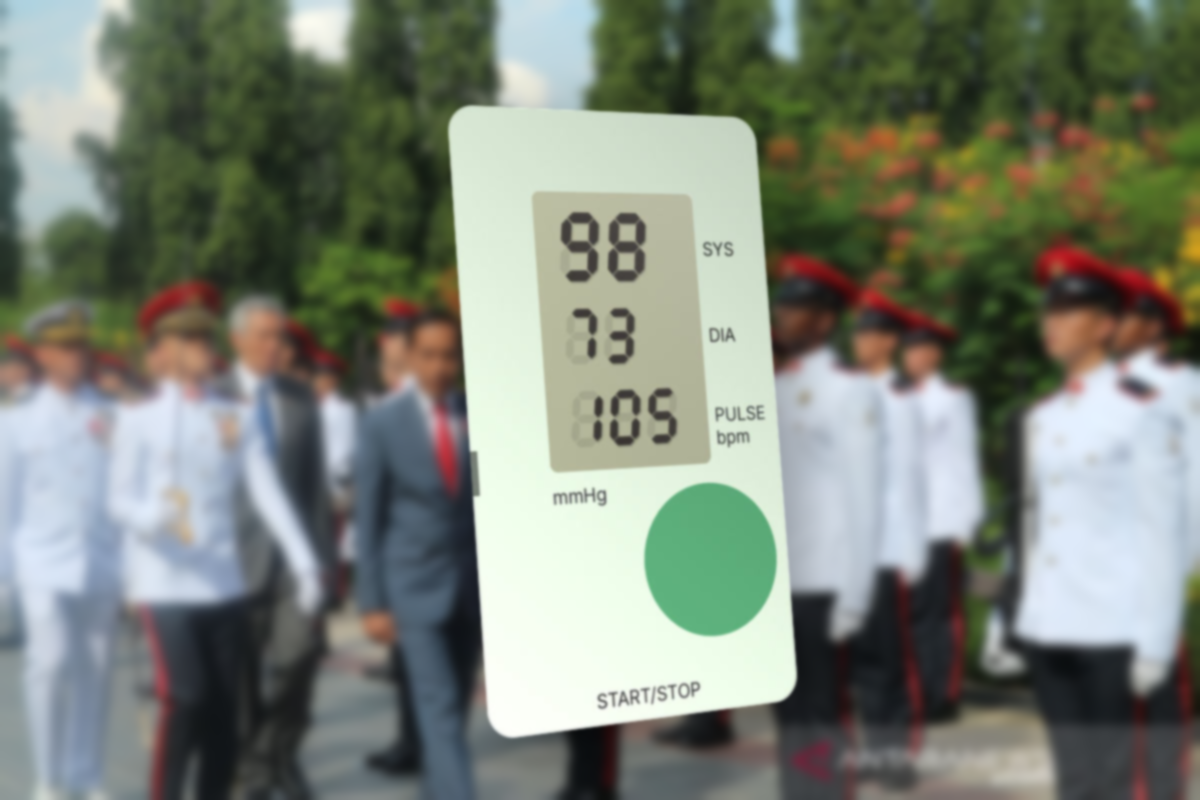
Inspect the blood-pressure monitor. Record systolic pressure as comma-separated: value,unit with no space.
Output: 98,mmHg
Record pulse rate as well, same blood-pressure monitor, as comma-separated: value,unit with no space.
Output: 105,bpm
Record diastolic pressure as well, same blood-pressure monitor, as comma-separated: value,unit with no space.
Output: 73,mmHg
